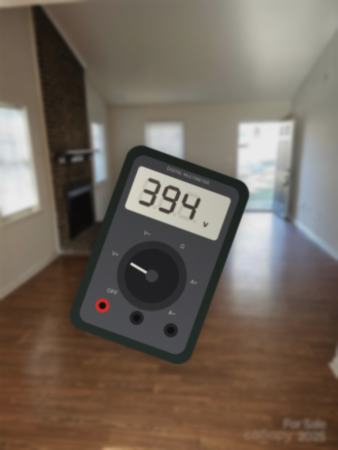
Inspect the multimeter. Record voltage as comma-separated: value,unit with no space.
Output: 394,V
